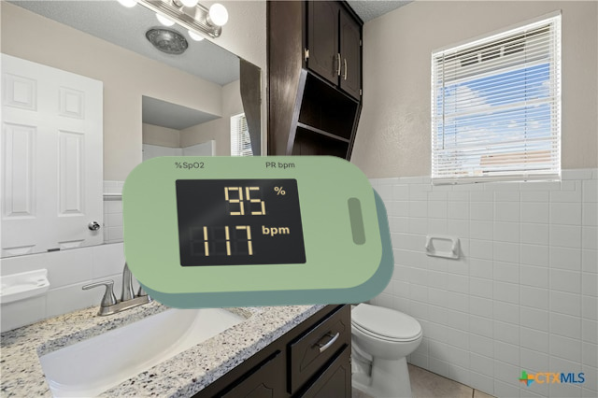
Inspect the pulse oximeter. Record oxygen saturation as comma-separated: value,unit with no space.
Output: 95,%
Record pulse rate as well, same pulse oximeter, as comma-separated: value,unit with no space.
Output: 117,bpm
